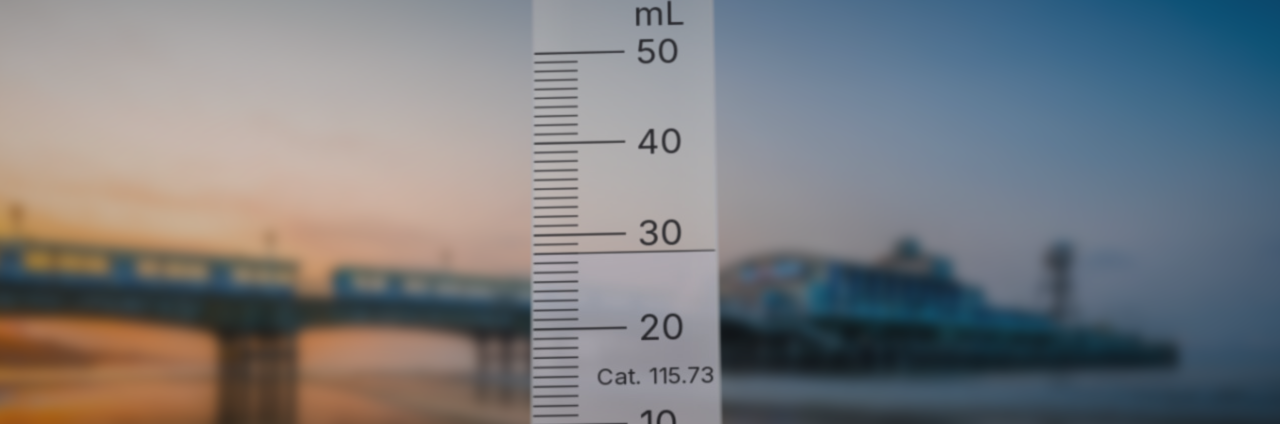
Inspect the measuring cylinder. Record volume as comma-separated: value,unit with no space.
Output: 28,mL
